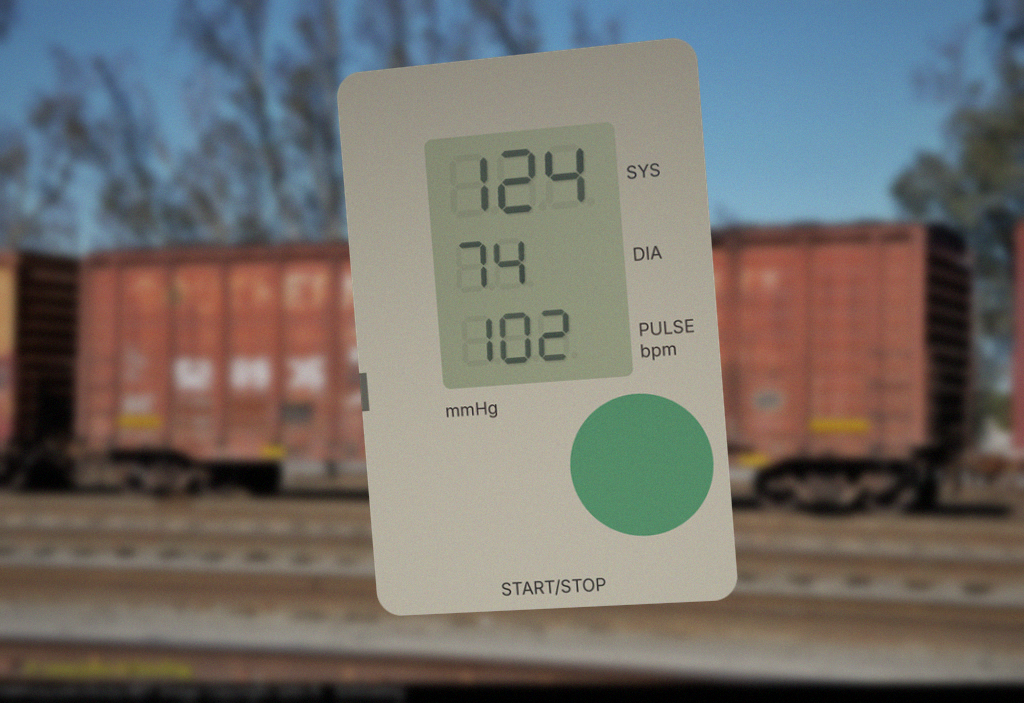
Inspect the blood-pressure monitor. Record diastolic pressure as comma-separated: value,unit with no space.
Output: 74,mmHg
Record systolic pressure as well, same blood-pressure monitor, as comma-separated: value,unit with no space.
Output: 124,mmHg
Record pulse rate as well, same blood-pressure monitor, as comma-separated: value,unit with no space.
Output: 102,bpm
